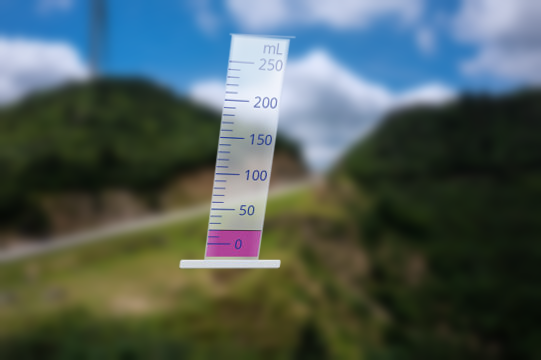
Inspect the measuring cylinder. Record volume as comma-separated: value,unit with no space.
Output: 20,mL
